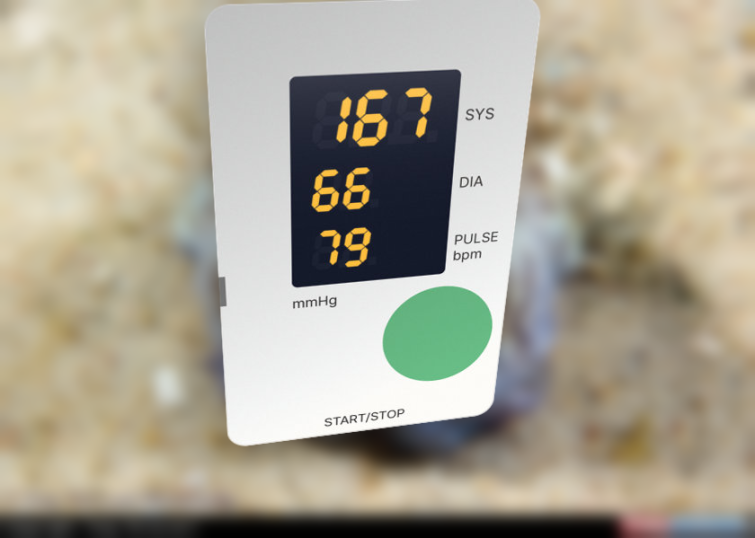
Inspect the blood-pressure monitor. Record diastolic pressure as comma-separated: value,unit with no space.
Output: 66,mmHg
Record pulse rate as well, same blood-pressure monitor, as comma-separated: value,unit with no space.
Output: 79,bpm
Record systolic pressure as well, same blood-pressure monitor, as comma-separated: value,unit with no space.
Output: 167,mmHg
